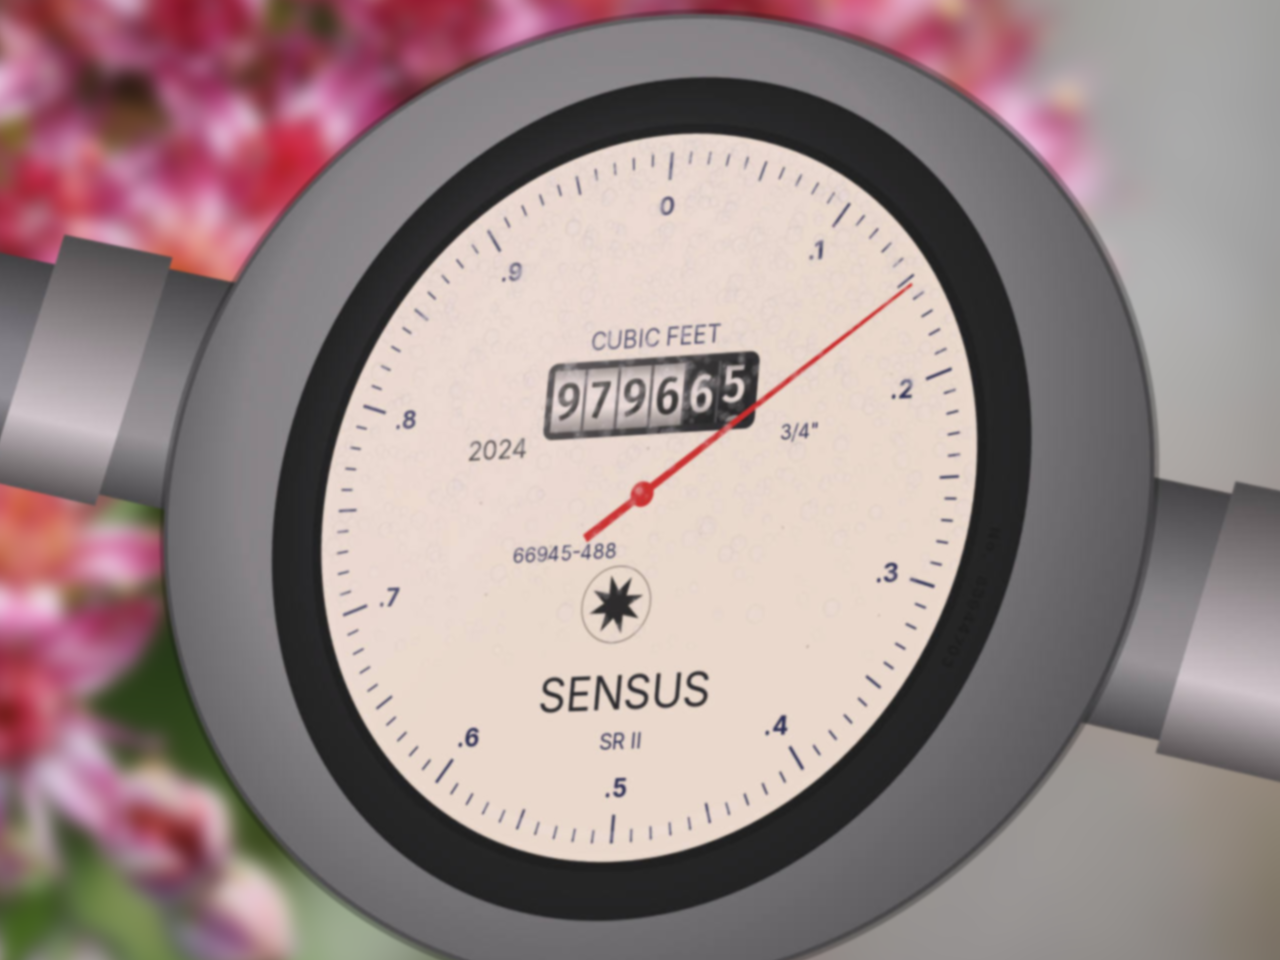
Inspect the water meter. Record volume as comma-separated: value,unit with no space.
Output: 979665.15,ft³
